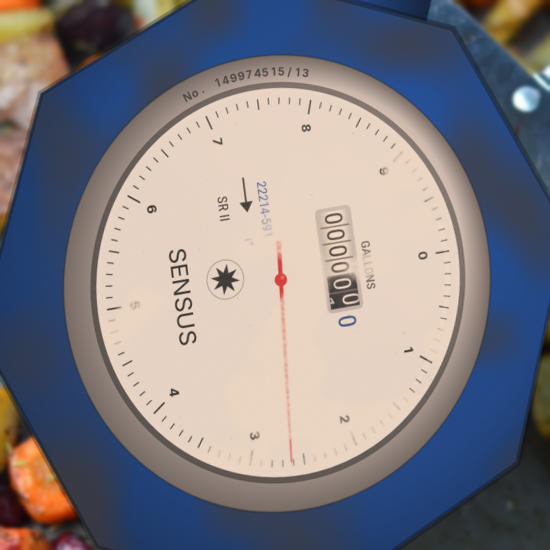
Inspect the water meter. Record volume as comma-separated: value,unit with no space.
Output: 2.6,gal
